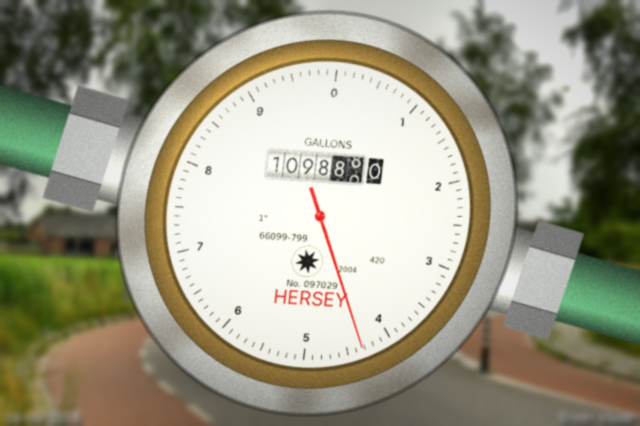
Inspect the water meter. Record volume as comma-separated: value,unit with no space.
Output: 1098884.3,gal
